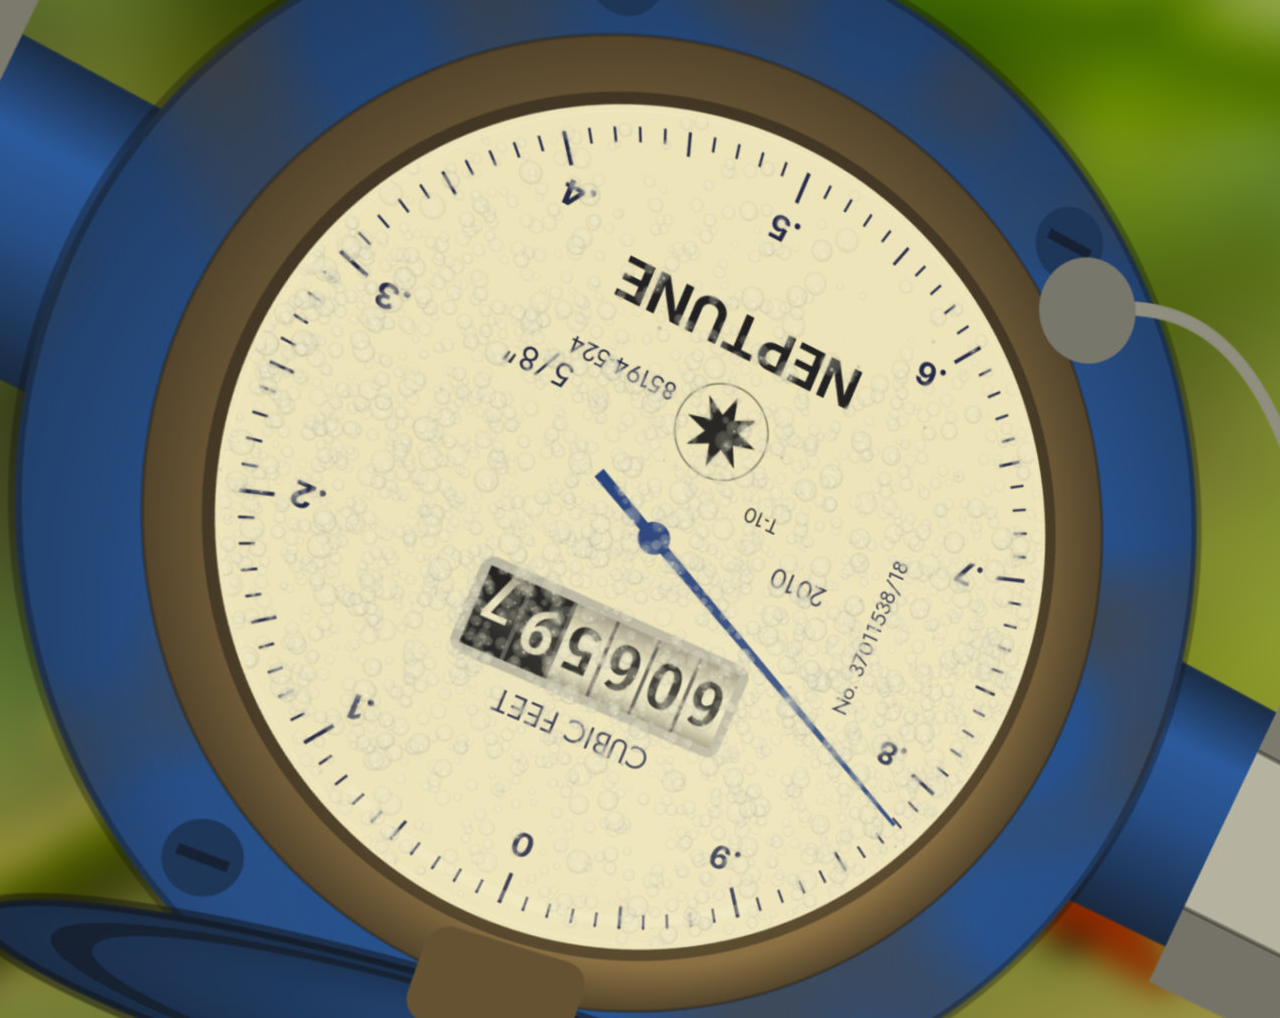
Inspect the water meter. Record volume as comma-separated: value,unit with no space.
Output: 606596.82,ft³
